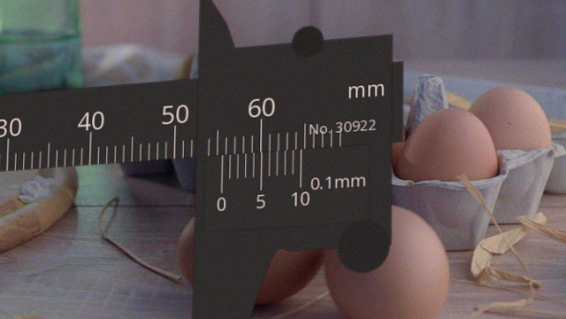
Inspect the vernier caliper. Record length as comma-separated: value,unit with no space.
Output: 55.6,mm
